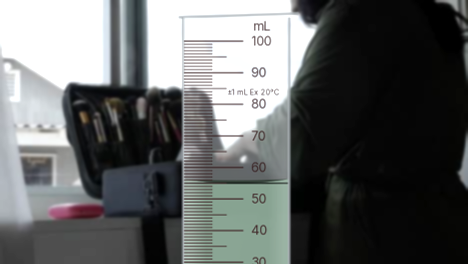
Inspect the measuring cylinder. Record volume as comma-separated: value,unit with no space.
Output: 55,mL
